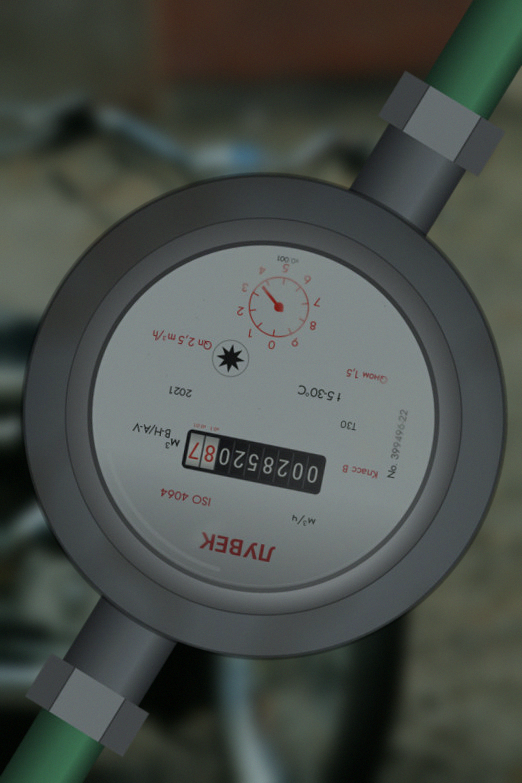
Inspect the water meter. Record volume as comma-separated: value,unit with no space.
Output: 28520.873,m³
